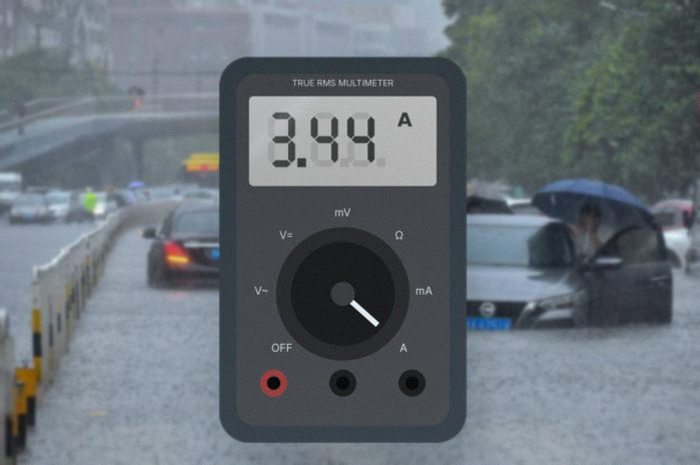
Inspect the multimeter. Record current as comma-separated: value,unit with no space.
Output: 3.44,A
